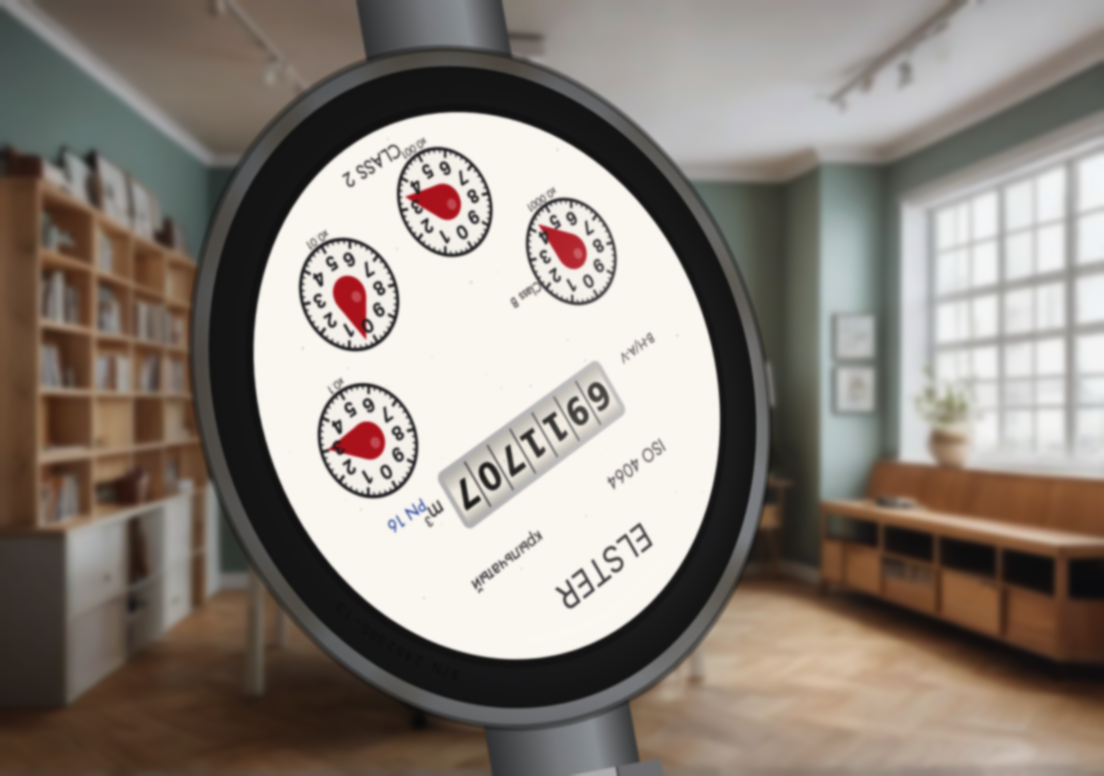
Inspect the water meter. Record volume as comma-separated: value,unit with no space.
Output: 6911707.3034,m³
